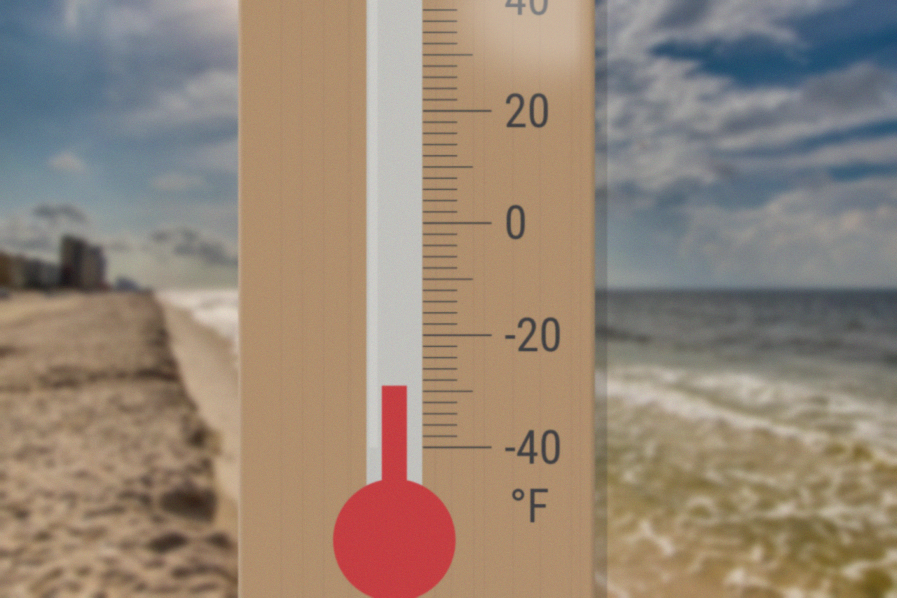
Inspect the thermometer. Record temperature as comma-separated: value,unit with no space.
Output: -29,°F
